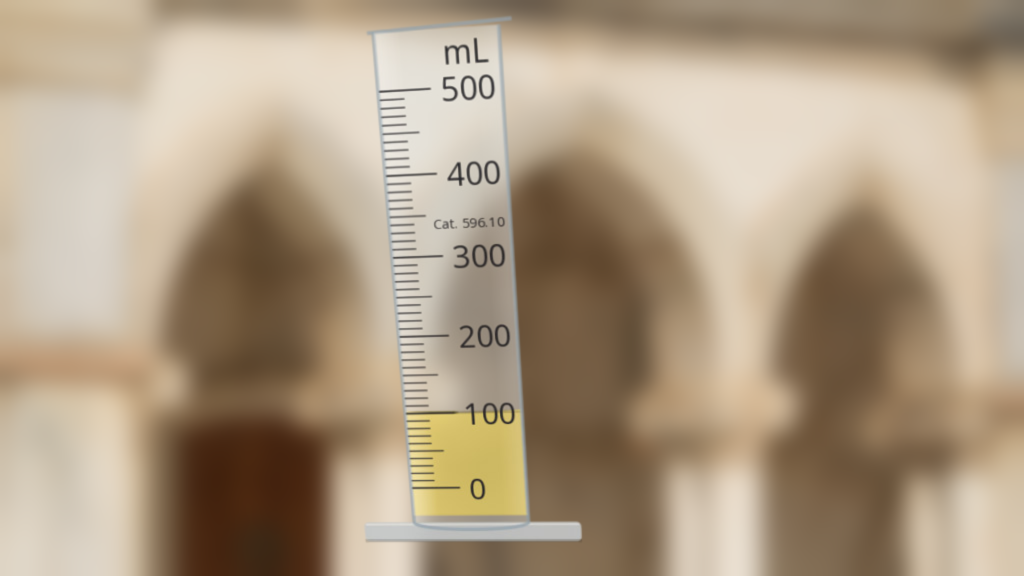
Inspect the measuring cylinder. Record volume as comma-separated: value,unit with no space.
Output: 100,mL
